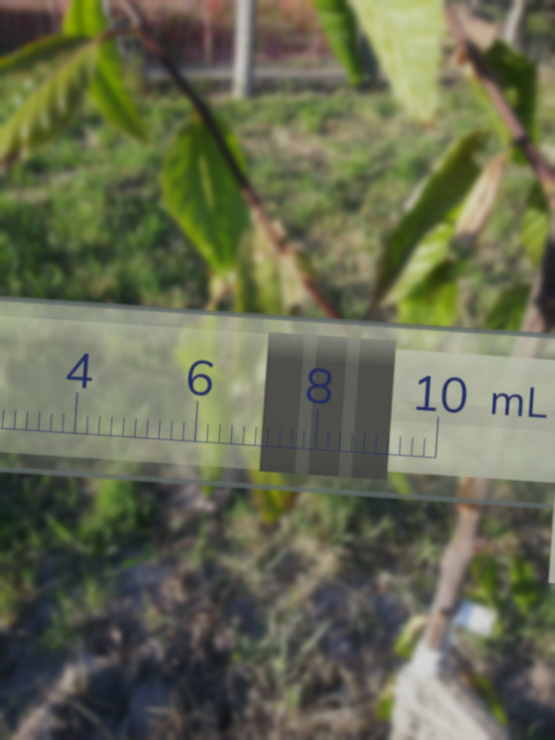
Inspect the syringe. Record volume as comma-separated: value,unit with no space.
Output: 7.1,mL
